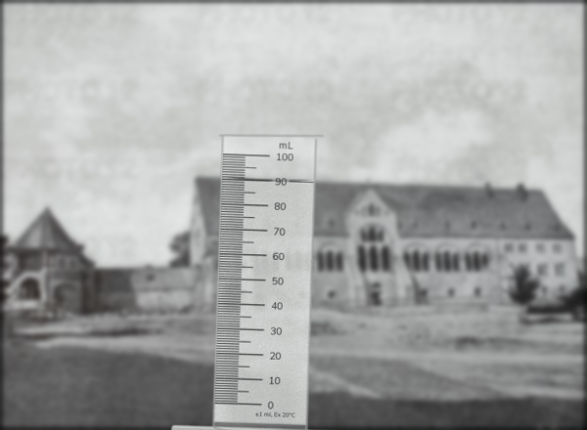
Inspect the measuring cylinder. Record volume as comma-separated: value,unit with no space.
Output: 90,mL
